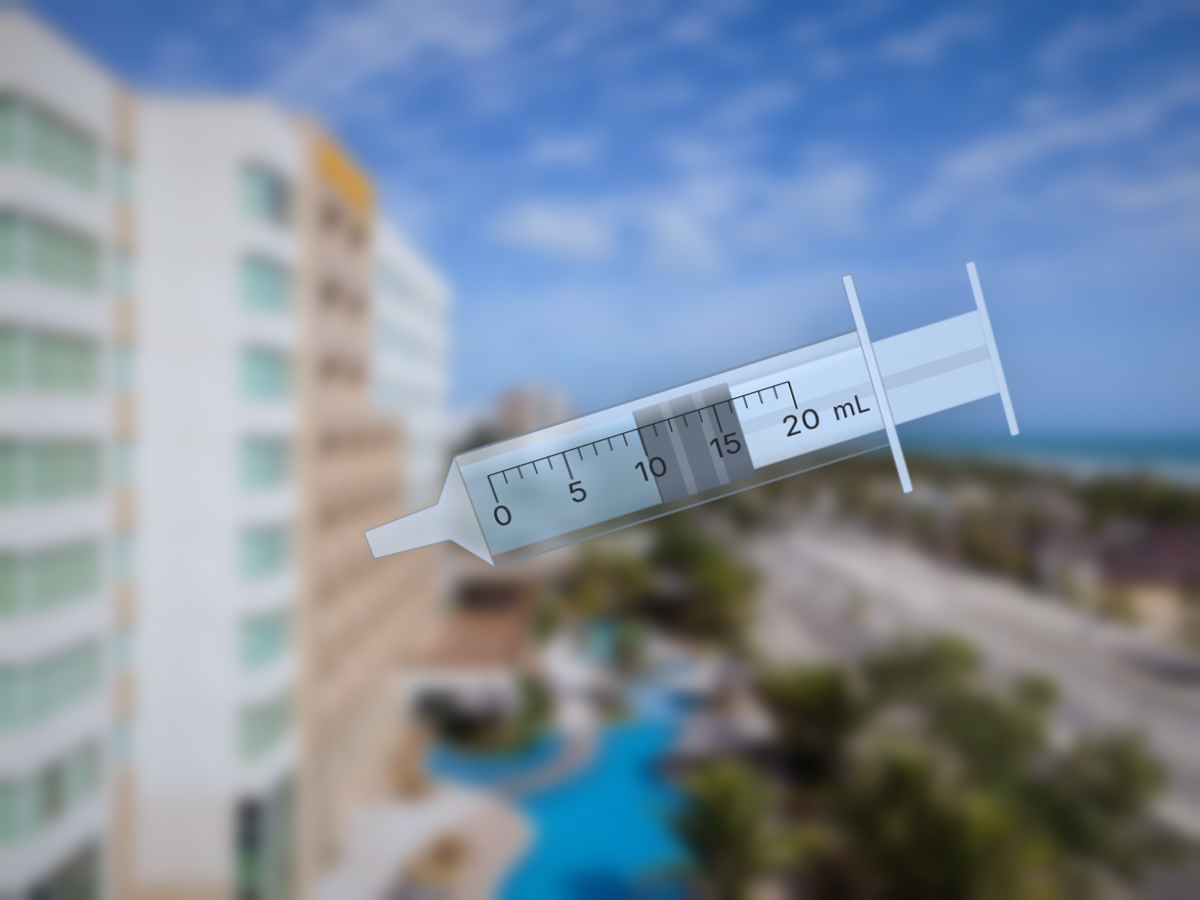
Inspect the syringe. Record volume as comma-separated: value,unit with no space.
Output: 10,mL
